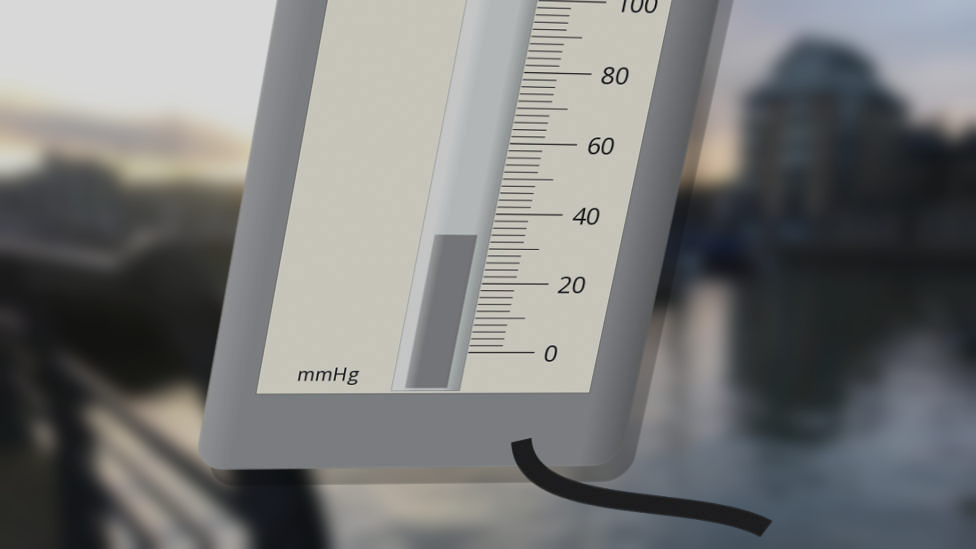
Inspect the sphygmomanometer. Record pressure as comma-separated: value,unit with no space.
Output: 34,mmHg
